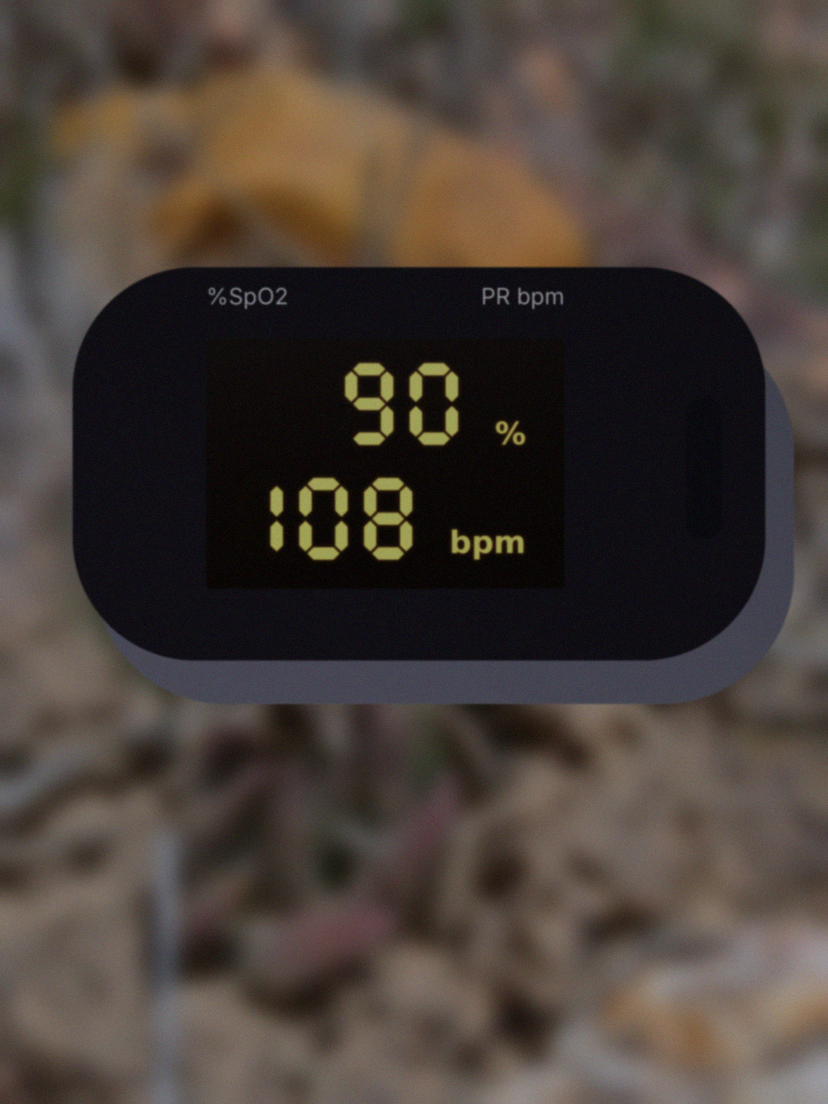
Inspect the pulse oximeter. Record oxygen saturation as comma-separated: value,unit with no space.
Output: 90,%
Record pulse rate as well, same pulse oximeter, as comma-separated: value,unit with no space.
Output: 108,bpm
